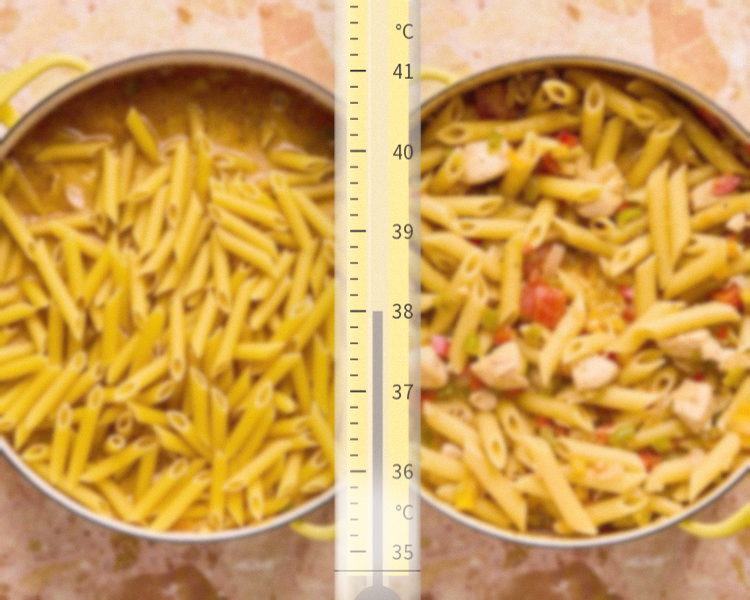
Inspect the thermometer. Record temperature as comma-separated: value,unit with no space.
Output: 38,°C
